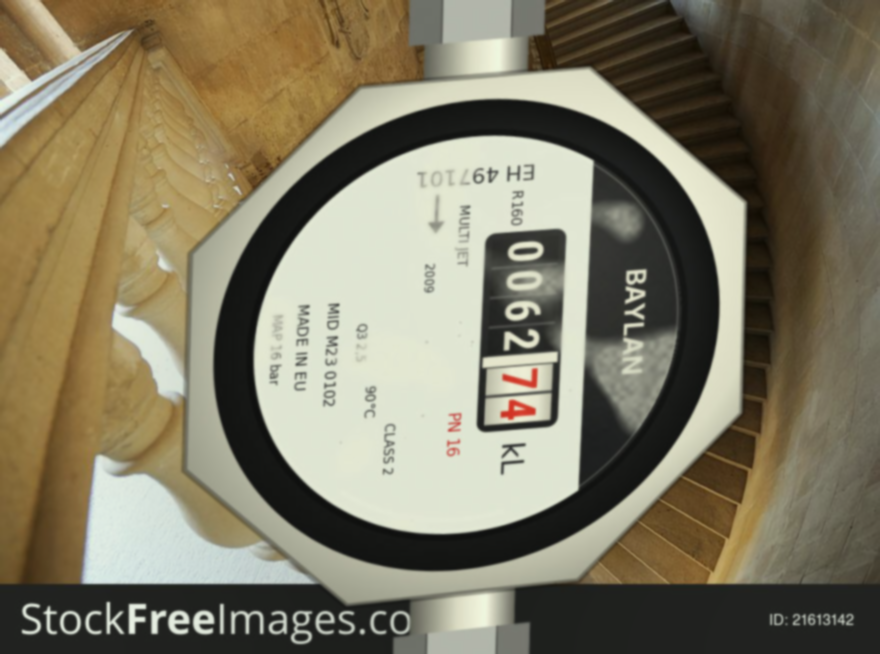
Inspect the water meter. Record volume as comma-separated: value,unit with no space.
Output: 62.74,kL
